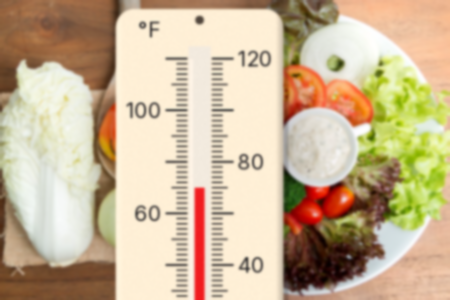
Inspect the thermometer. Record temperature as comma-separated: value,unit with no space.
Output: 70,°F
